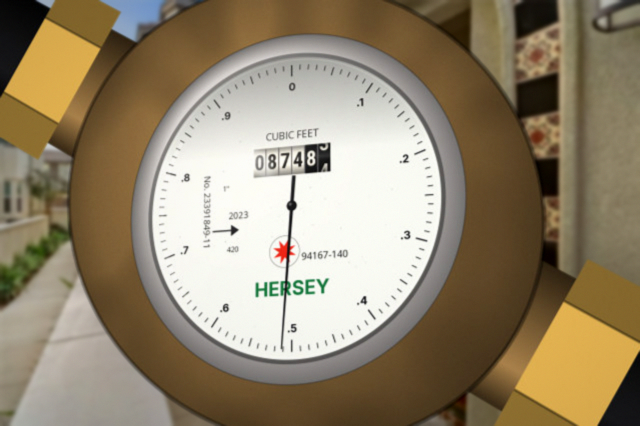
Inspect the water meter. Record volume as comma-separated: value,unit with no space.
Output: 87483.51,ft³
